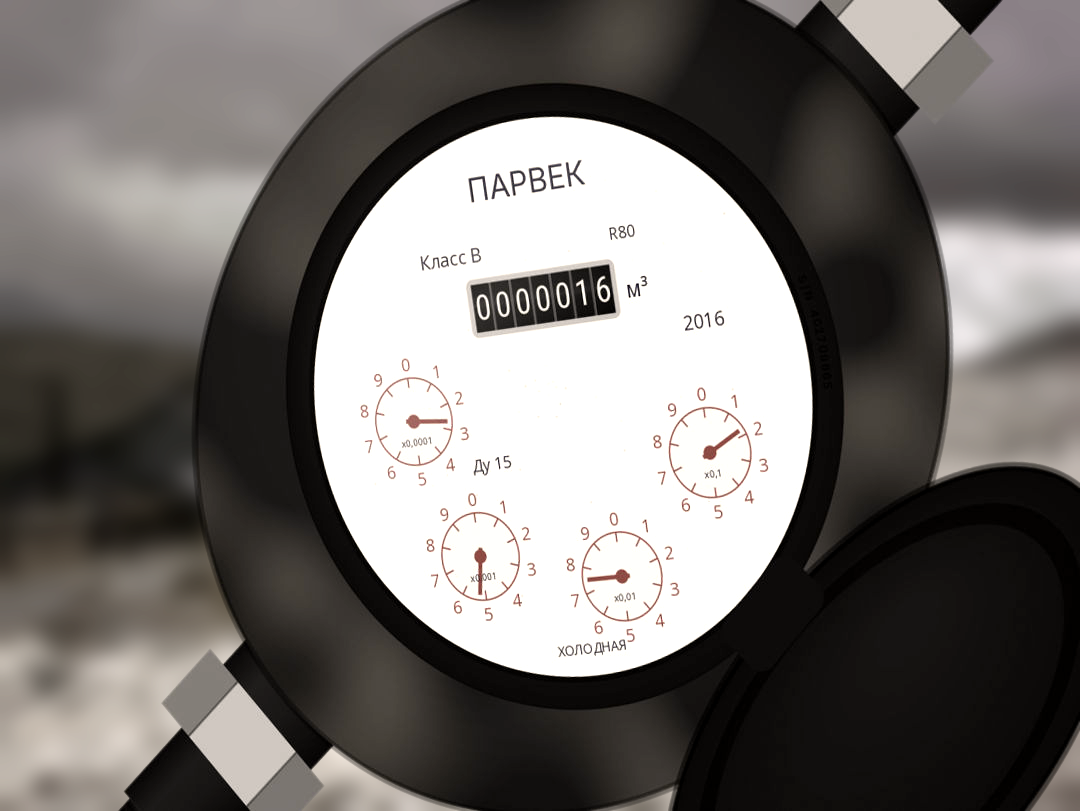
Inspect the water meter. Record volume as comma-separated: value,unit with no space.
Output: 16.1752,m³
